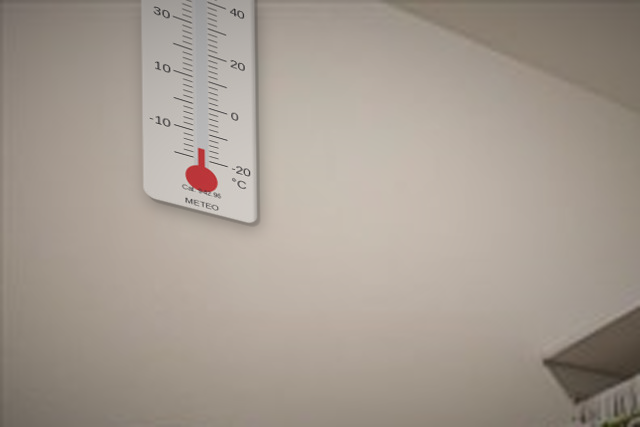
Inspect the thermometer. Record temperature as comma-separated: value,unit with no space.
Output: -16,°C
